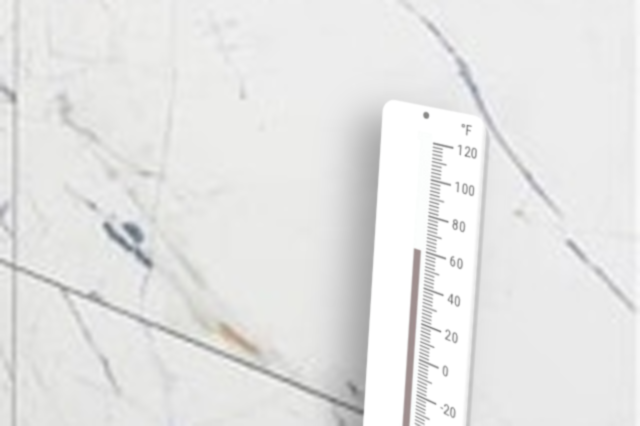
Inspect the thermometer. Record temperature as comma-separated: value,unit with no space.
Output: 60,°F
